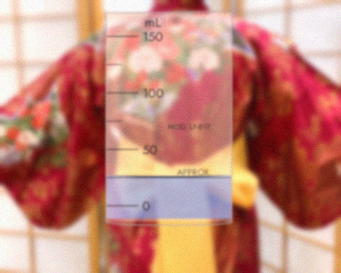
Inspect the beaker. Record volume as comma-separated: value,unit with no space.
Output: 25,mL
